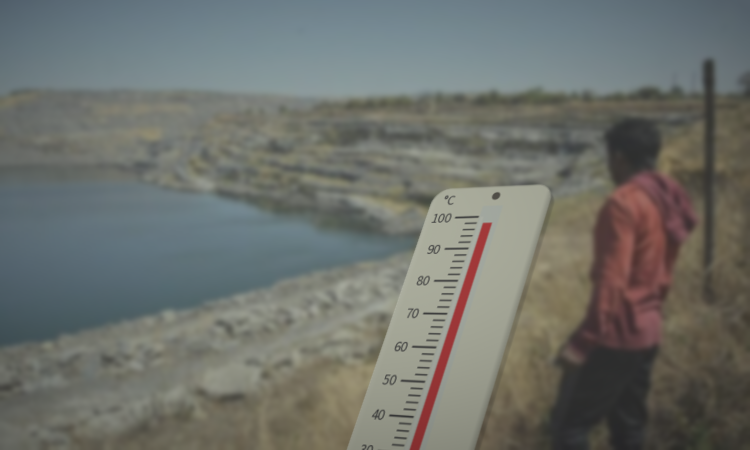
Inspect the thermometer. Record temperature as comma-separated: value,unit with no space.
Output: 98,°C
